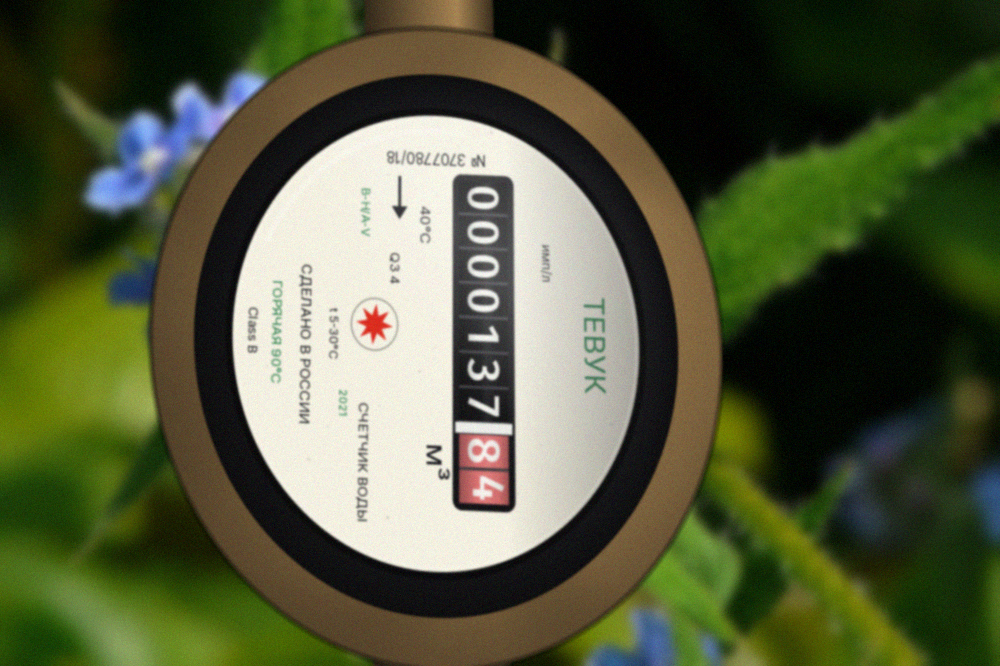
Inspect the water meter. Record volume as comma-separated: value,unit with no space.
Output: 137.84,m³
